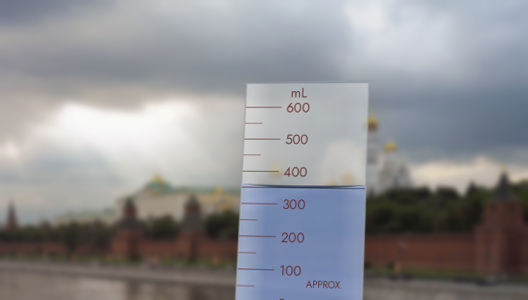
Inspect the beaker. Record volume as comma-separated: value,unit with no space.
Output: 350,mL
